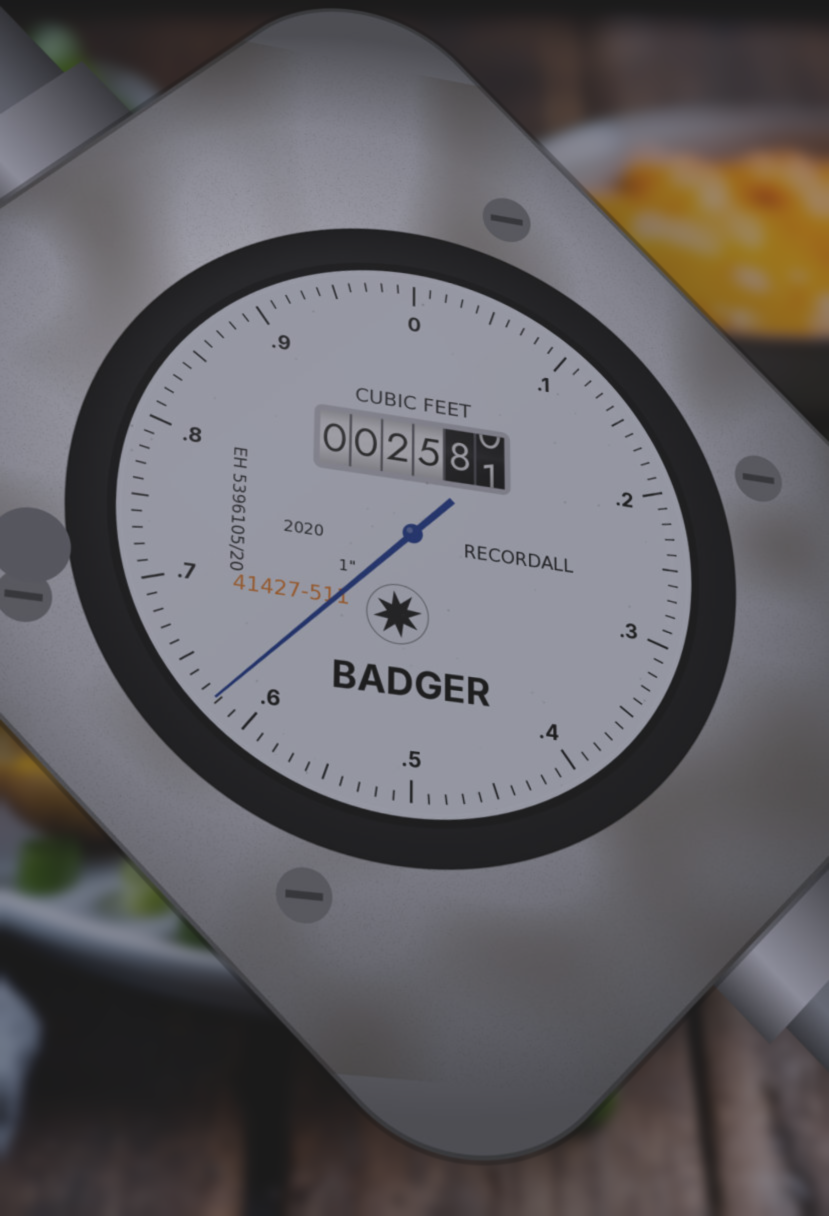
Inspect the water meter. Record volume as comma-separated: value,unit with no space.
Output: 2580.62,ft³
